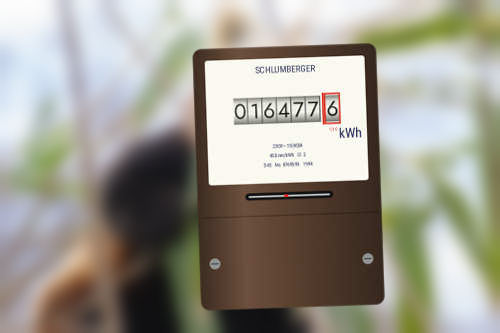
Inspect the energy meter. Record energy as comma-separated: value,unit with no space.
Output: 16477.6,kWh
